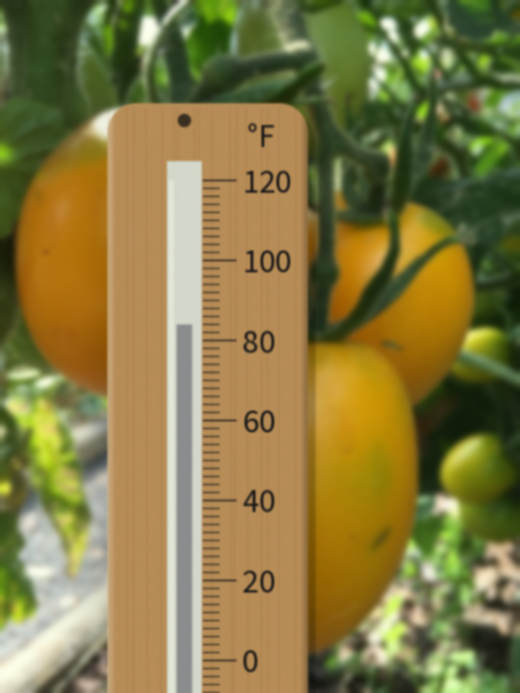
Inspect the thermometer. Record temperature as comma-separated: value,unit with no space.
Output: 84,°F
